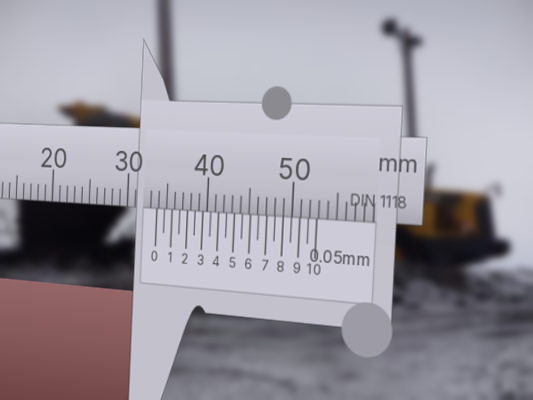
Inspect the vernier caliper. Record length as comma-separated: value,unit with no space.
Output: 33.8,mm
